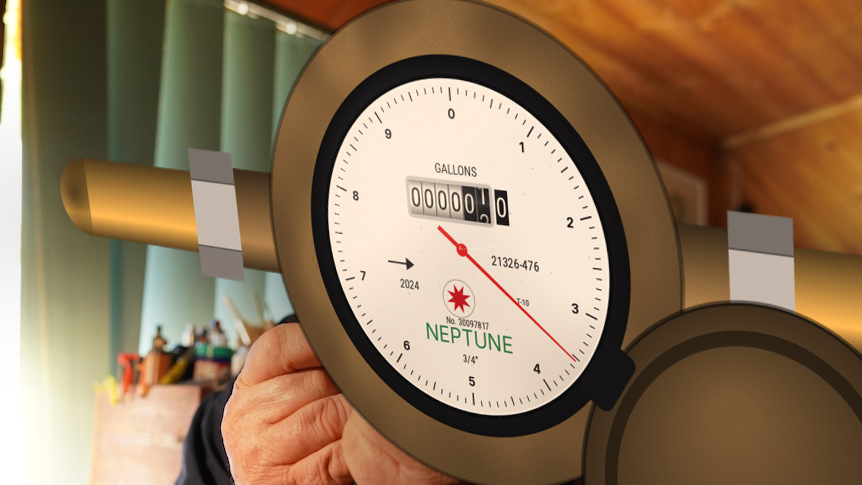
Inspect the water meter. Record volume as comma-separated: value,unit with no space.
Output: 13.5,gal
